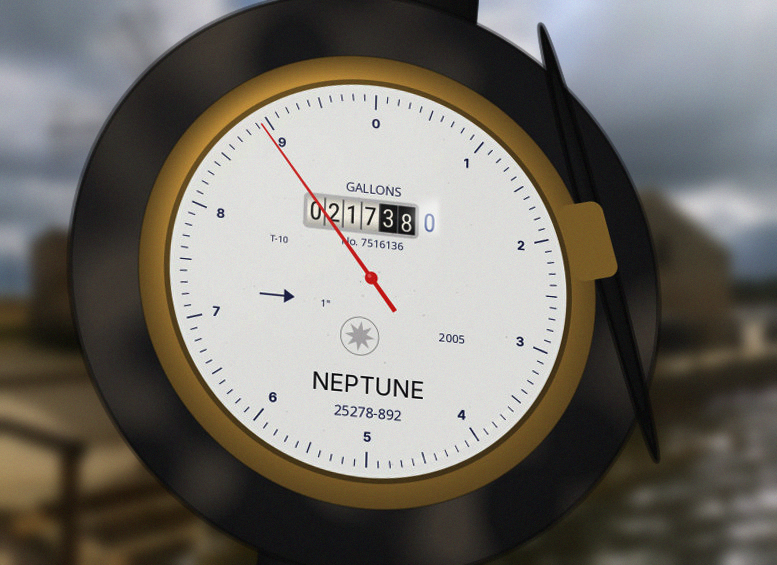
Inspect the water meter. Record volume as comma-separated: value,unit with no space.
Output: 217378.9,gal
